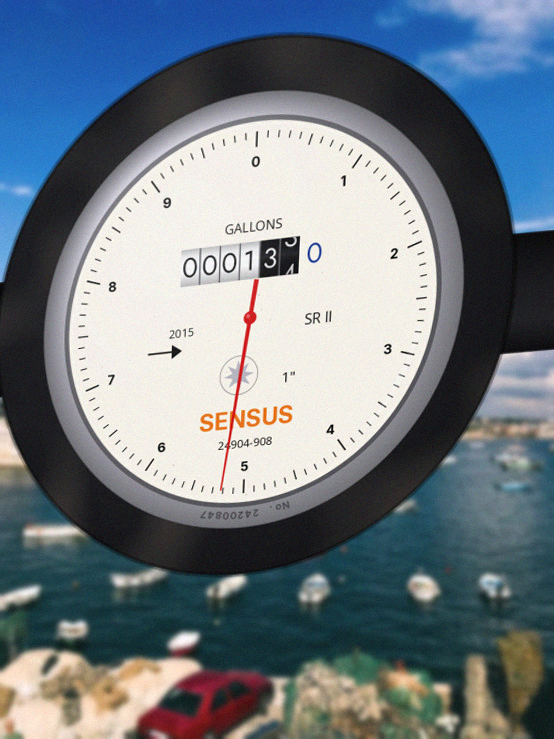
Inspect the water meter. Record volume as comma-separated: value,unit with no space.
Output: 1335.2,gal
